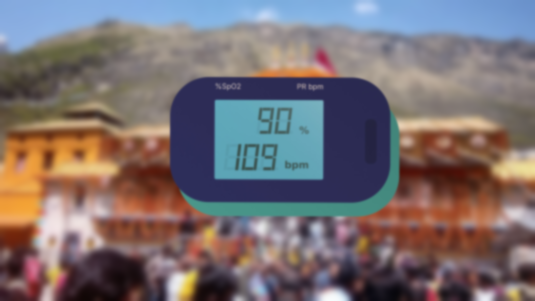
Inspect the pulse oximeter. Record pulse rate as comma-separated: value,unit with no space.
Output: 109,bpm
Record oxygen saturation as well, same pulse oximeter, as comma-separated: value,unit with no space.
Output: 90,%
